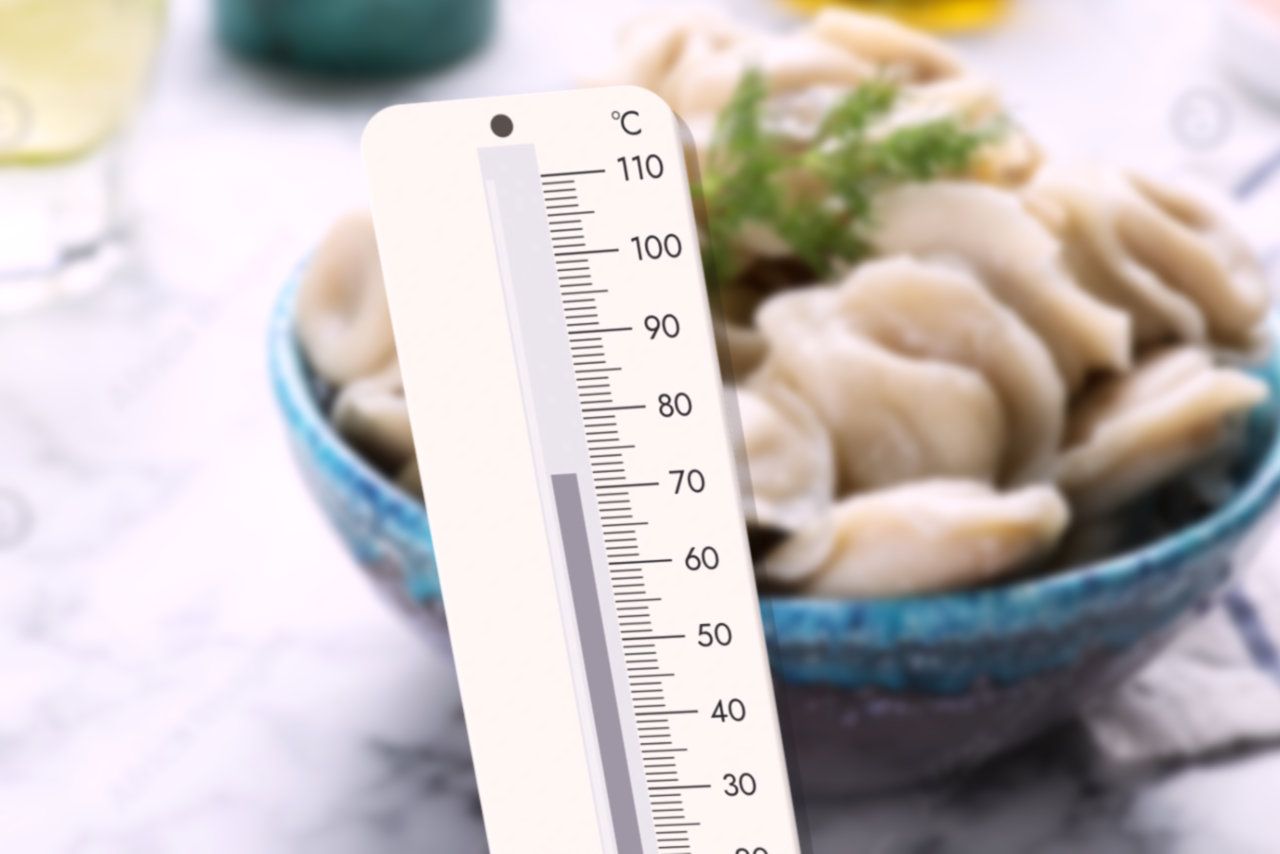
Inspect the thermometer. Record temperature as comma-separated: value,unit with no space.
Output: 72,°C
